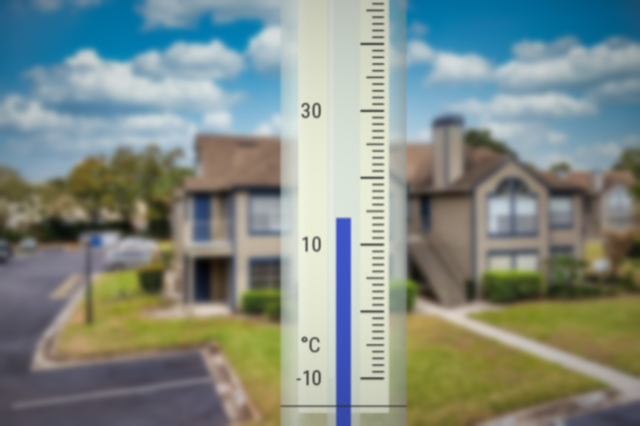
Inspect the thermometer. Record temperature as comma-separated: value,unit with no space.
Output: 14,°C
